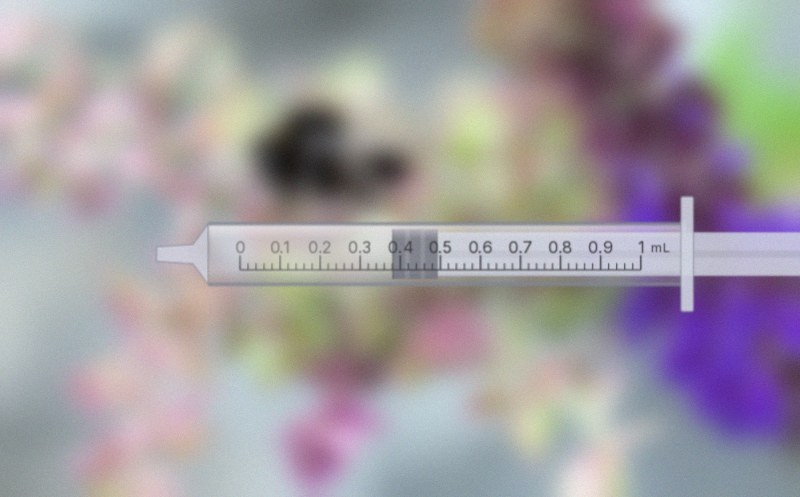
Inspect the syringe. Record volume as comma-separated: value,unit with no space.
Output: 0.38,mL
